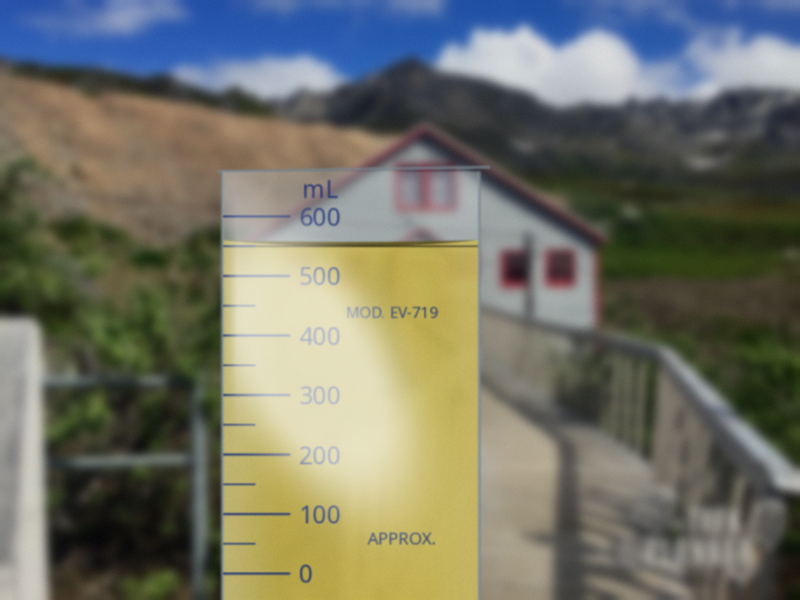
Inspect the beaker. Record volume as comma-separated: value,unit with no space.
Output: 550,mL
